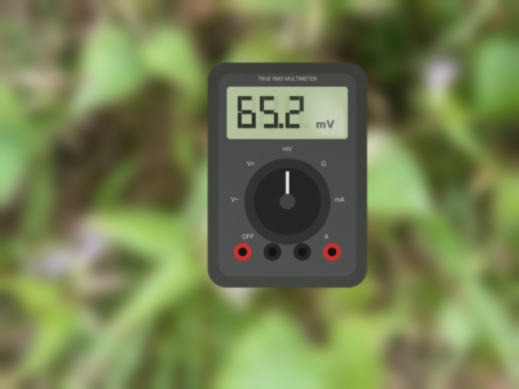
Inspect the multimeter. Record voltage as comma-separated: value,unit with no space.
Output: 65.2,mV
